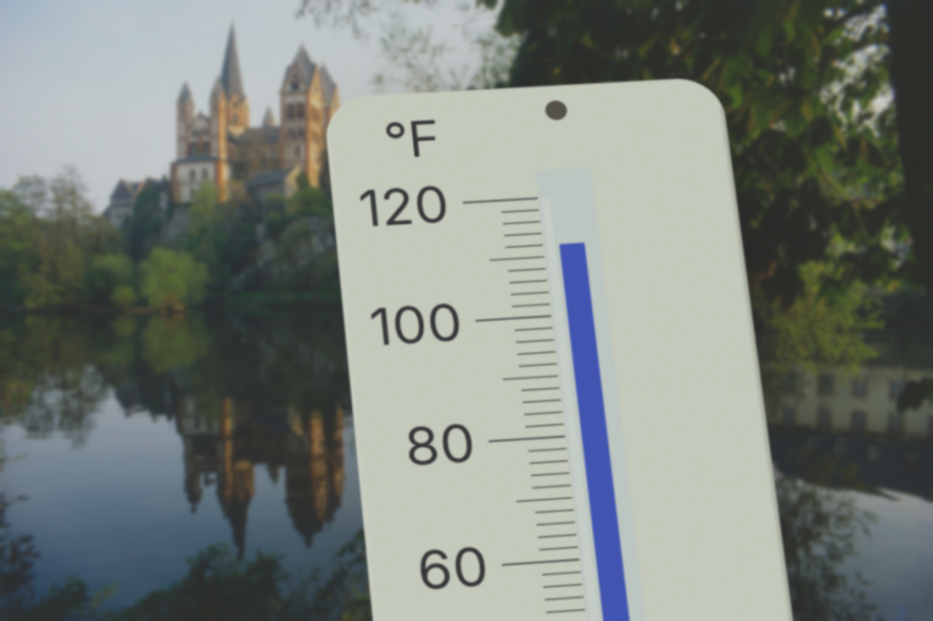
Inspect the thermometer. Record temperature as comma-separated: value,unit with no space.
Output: 112,°F
